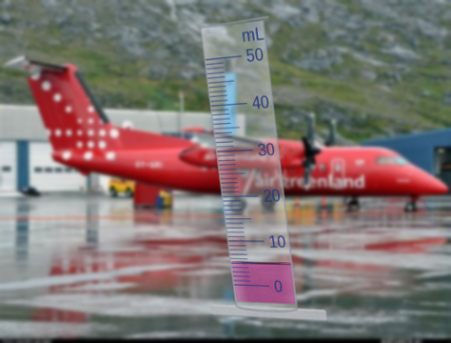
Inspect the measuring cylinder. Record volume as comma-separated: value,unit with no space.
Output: 5,mL
